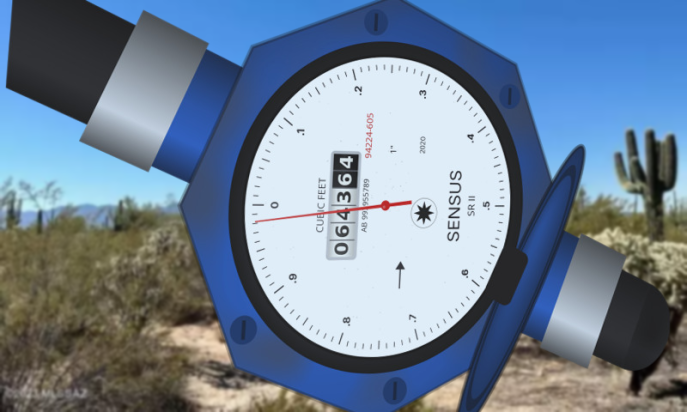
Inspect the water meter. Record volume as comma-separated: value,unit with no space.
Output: 64363.98,ft³
